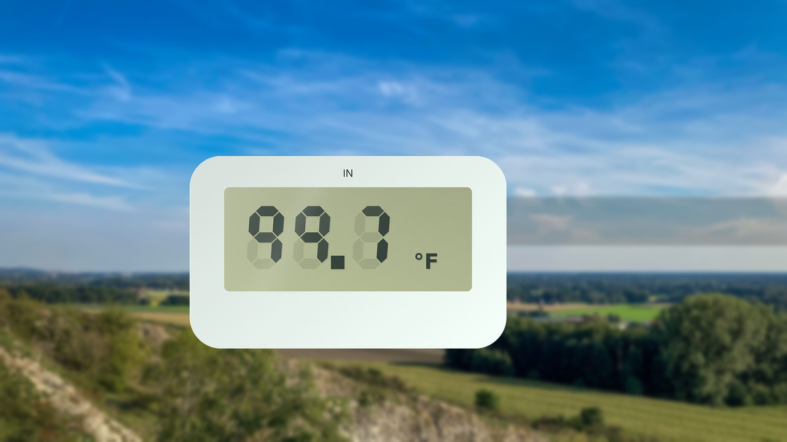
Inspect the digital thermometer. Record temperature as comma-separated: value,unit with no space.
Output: 99.7,°F
